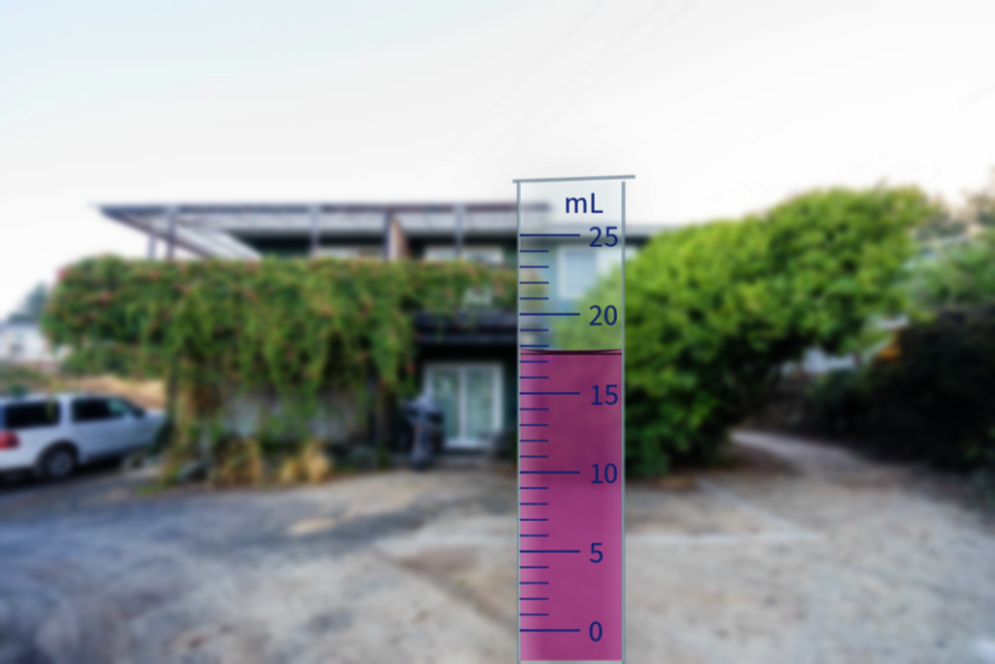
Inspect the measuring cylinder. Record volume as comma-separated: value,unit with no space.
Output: 17.5,mL
